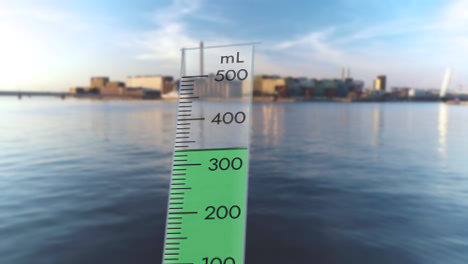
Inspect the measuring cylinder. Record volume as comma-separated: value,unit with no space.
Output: 330,mL
